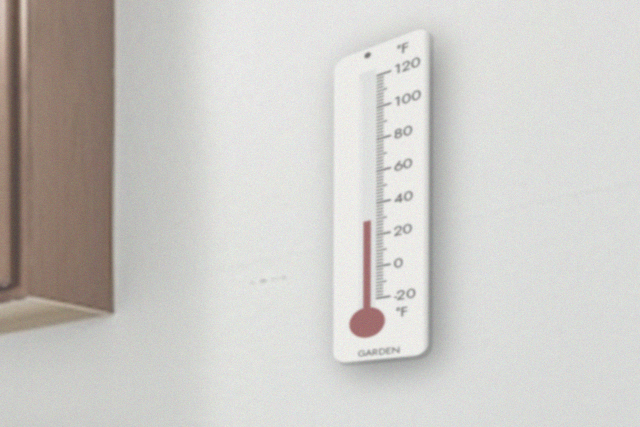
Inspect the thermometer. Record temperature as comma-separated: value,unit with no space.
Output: 30,°F
